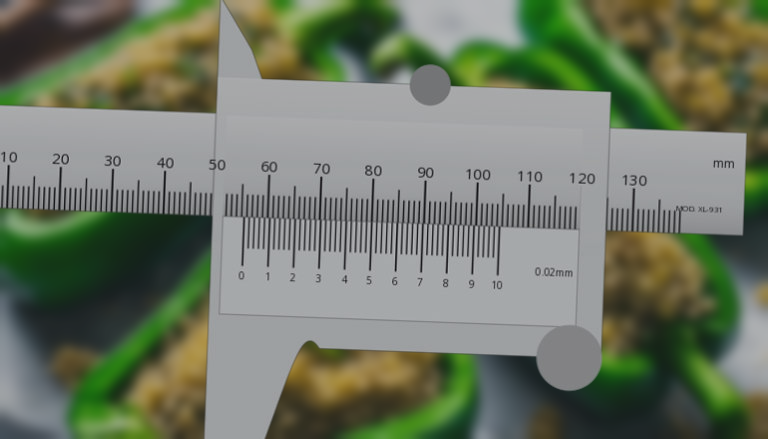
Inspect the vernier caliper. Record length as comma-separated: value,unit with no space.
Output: 55.5,mm
